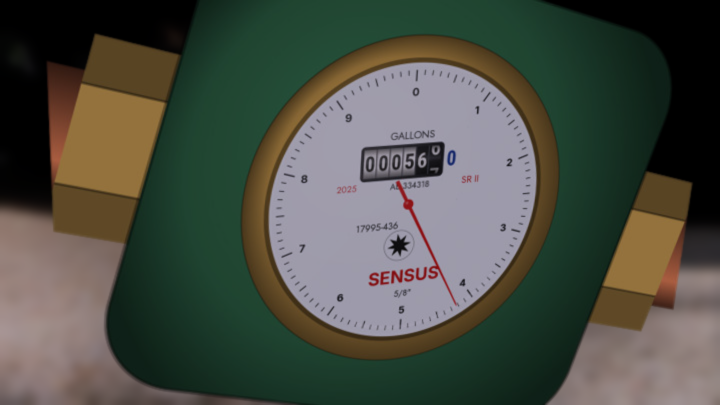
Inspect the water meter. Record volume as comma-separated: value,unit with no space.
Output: 5664.2,gal
